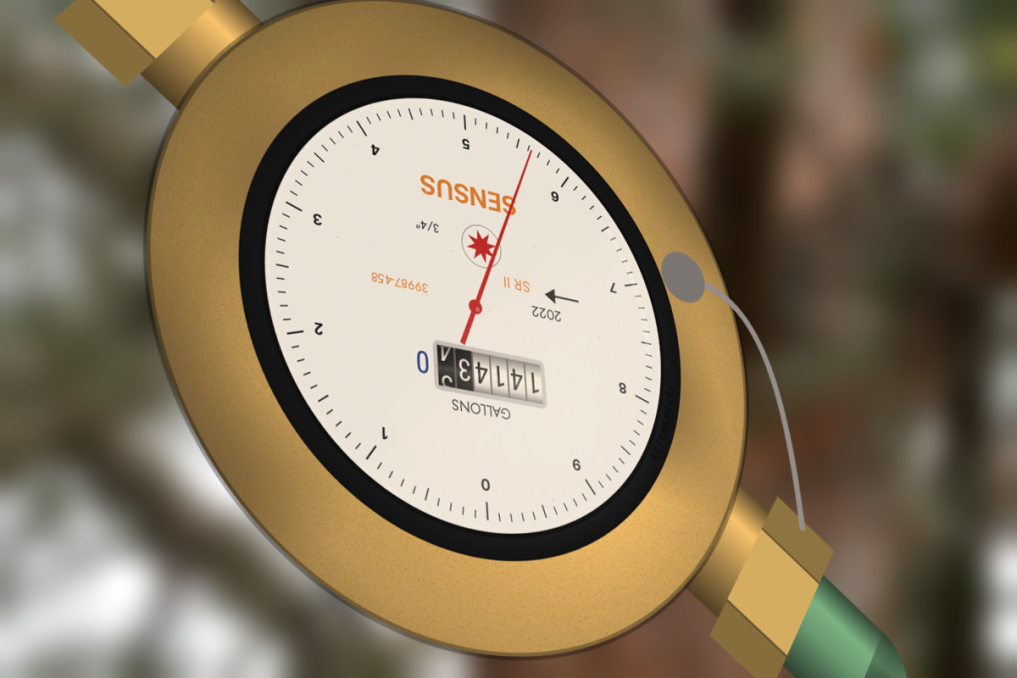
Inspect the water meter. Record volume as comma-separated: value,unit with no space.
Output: 1414335.6,gal
